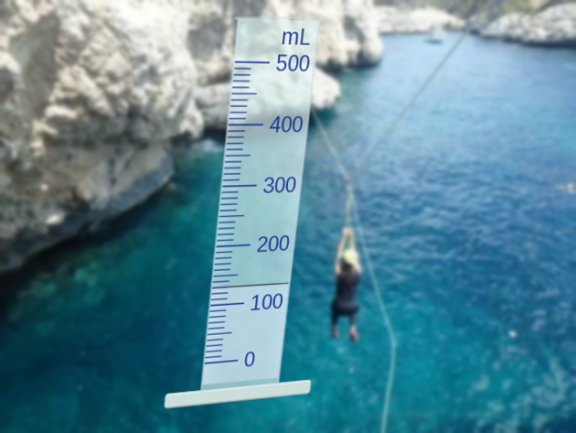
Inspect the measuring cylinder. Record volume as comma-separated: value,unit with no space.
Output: 130,mL
